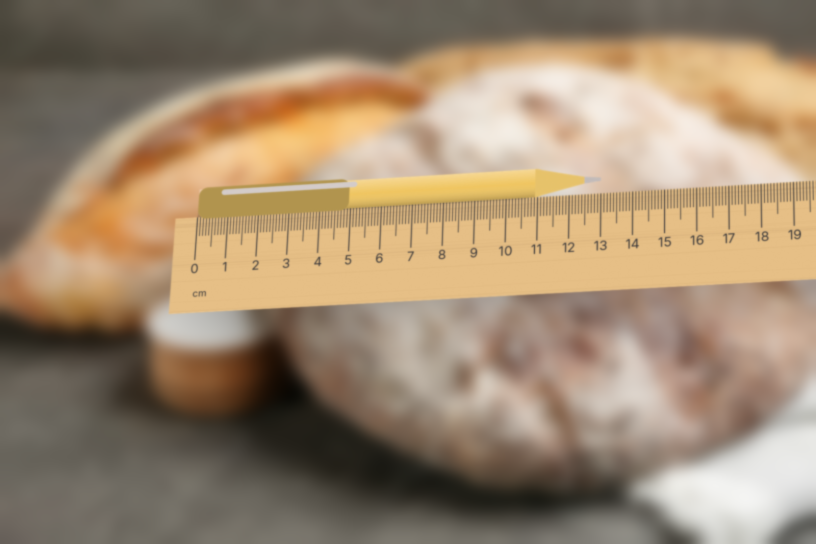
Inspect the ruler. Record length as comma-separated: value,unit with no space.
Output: 13,cm
